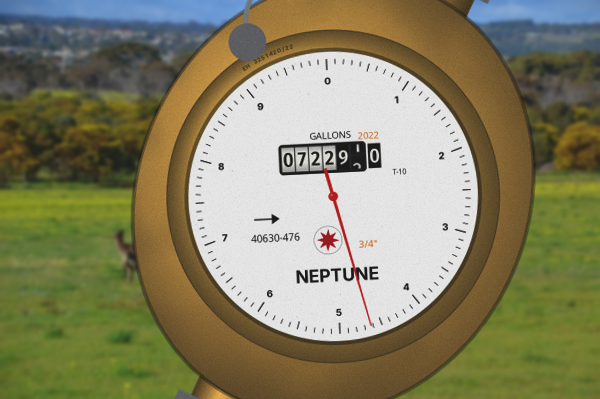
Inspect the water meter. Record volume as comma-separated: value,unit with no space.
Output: 722914.6,gal
